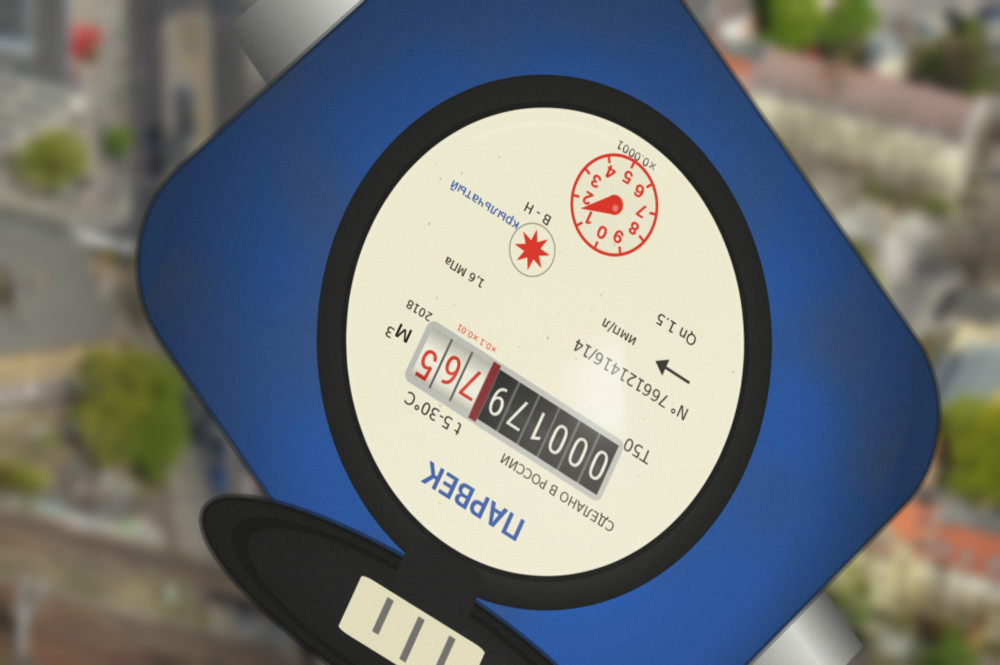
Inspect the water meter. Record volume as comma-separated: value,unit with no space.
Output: 179.7651,m³
